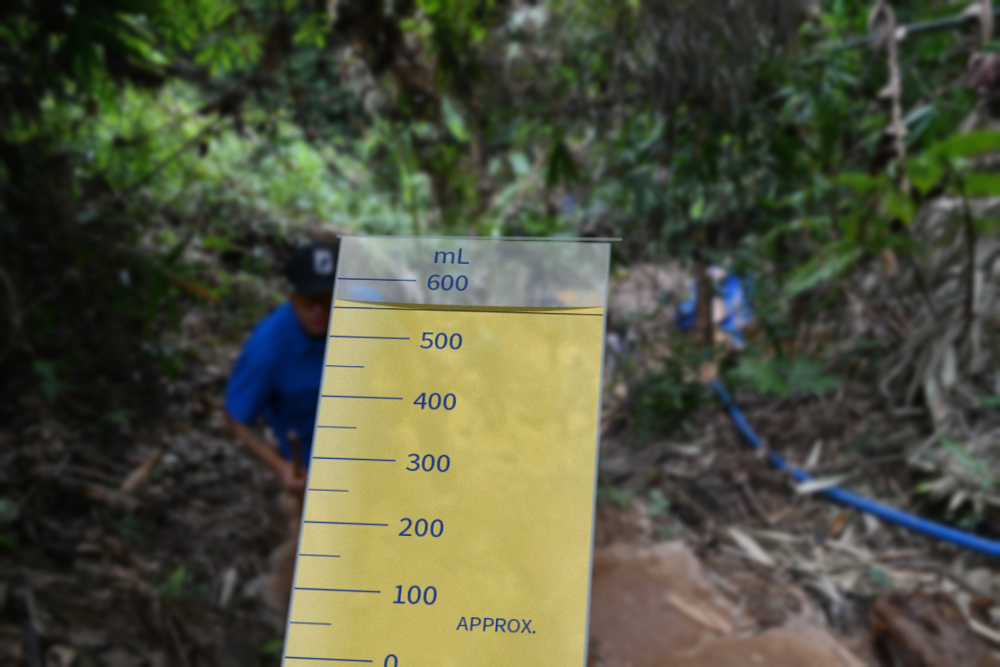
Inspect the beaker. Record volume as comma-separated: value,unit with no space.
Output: 550,mL
